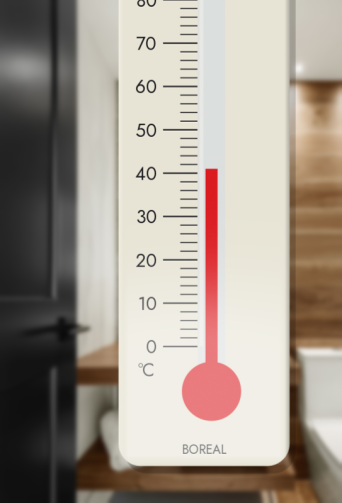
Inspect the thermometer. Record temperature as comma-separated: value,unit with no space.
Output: 41,°C
